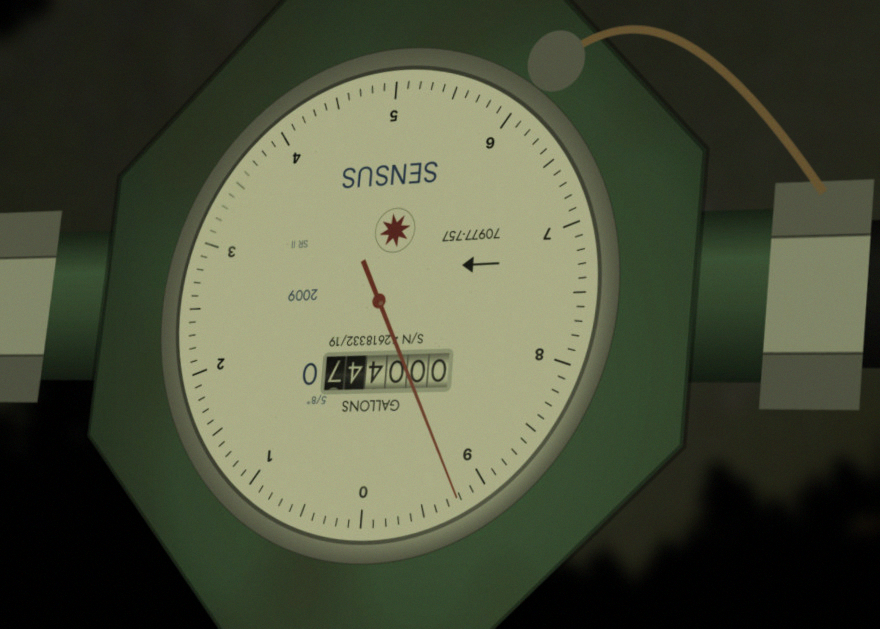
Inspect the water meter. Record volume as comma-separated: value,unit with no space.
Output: 4469.2,gal
